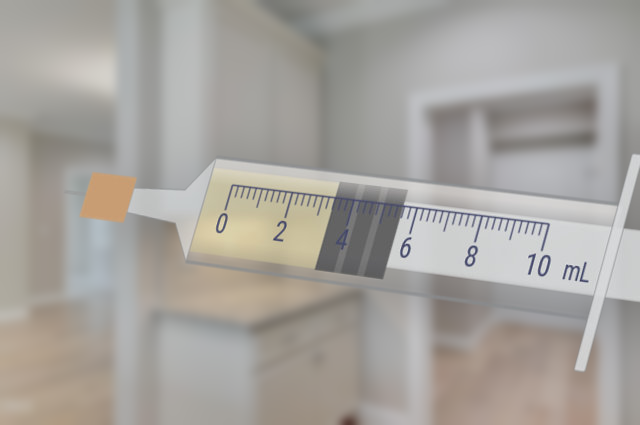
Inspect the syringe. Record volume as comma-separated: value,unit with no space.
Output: 3.4,mL
